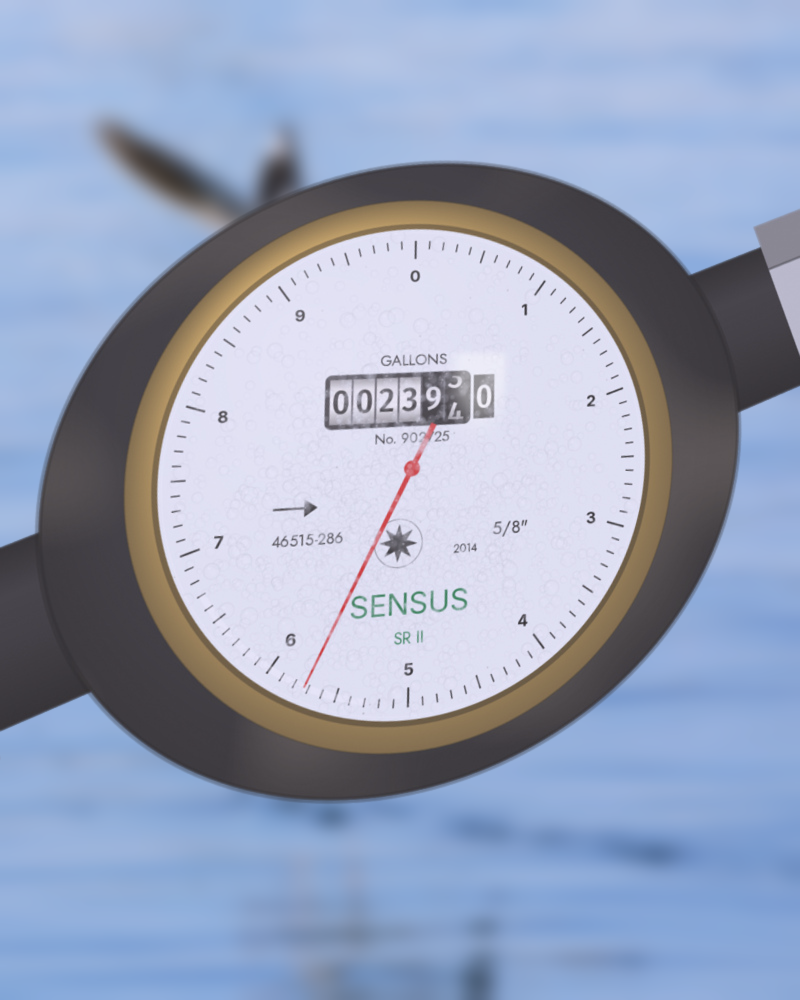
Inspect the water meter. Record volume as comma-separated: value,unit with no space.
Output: 23935.7,gal
